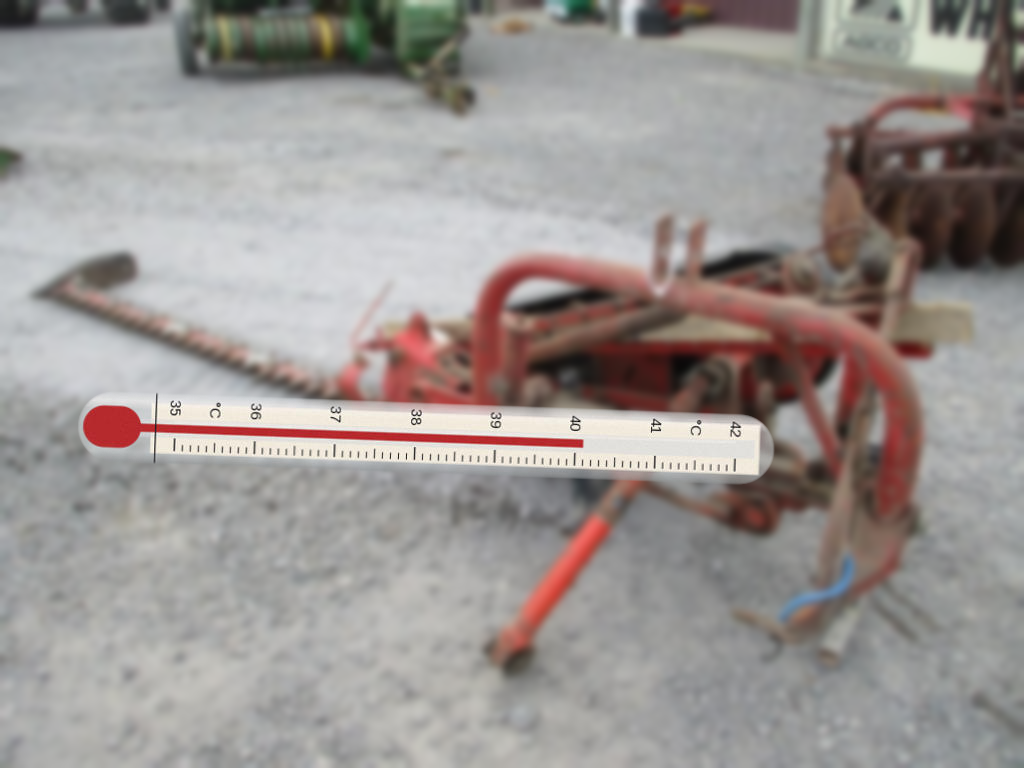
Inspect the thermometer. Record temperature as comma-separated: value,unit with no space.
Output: 40.1,°C
